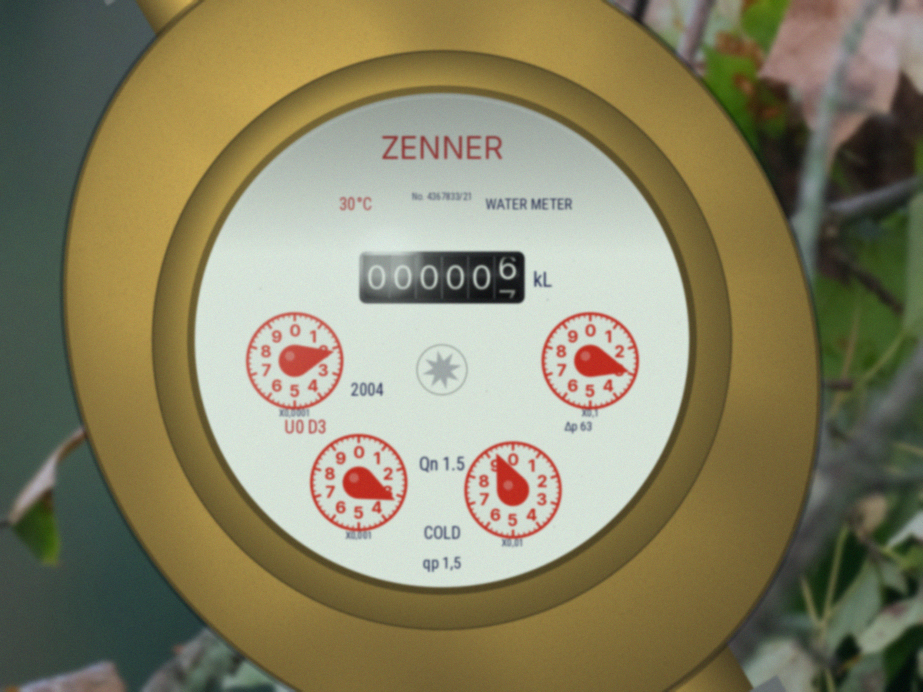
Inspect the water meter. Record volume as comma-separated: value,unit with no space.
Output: 6.2932,kL
